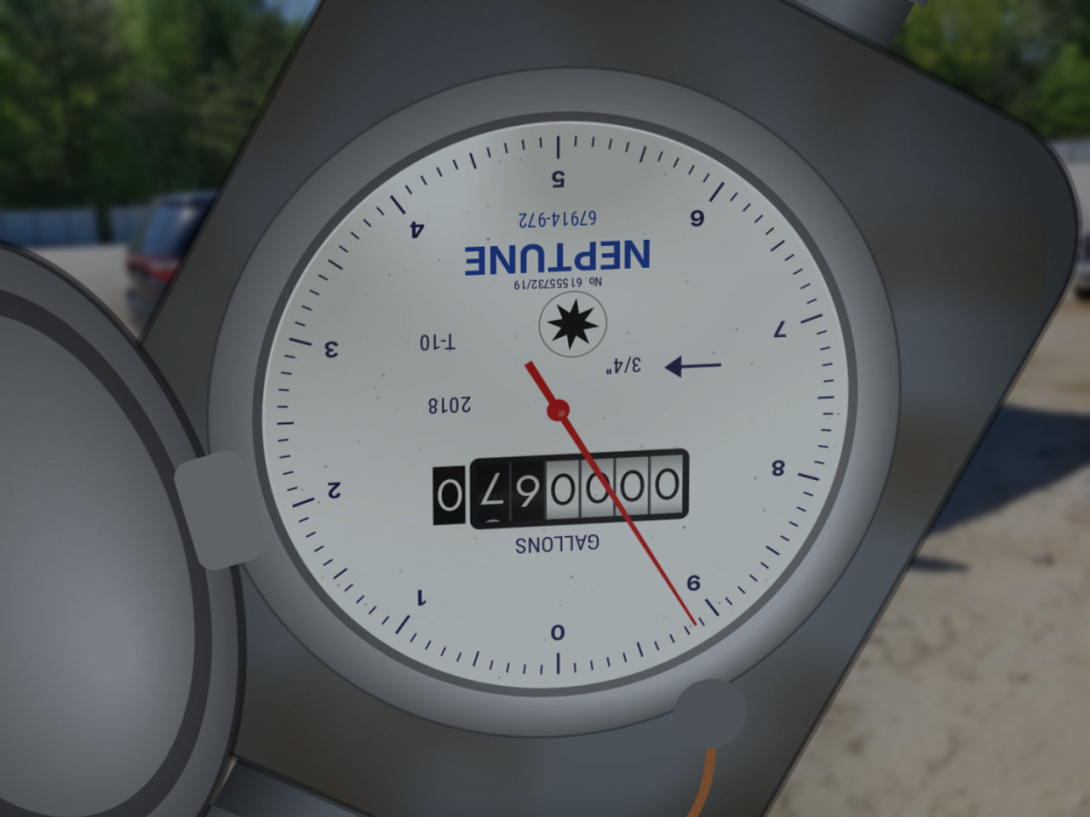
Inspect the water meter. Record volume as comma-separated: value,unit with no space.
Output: 669.1,gal
